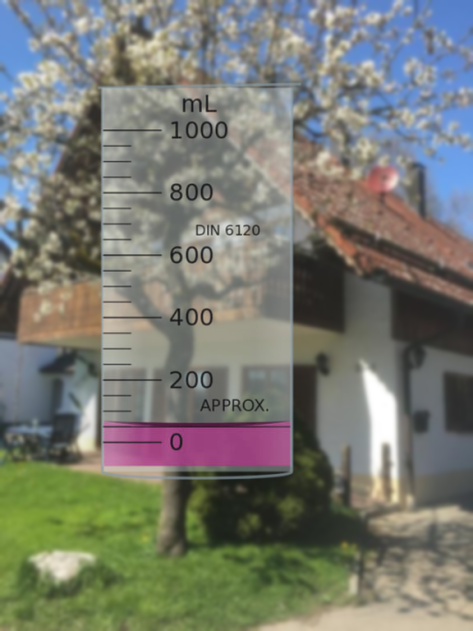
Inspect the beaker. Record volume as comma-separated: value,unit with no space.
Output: 50,mL
